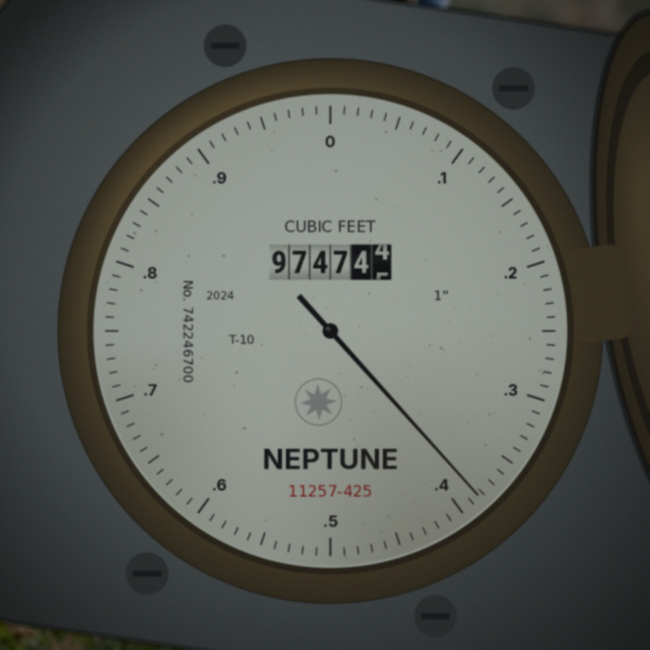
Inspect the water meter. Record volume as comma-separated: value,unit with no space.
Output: 974744.38,ft³
